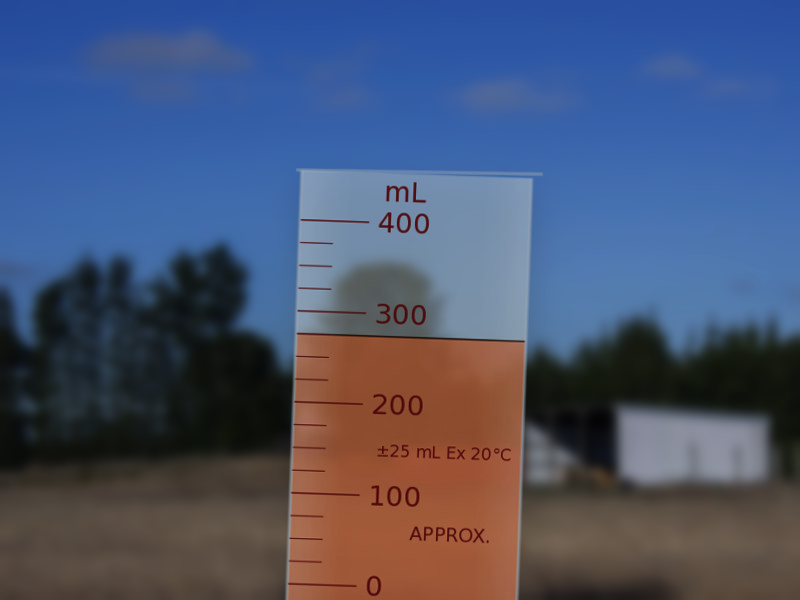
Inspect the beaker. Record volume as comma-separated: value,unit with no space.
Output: 275,mL
